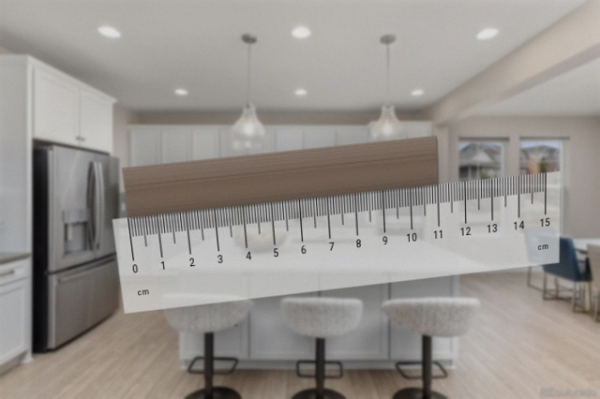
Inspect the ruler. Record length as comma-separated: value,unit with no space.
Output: 11,cm
